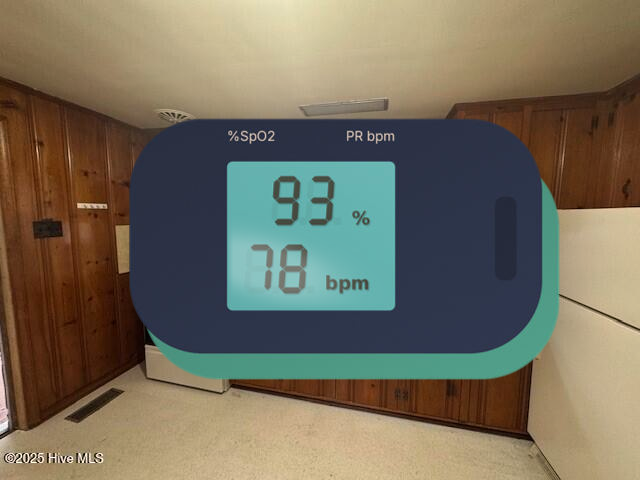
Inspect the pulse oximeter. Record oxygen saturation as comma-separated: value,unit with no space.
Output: 93,%
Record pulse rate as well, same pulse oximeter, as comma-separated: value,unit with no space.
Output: 78,bpm
